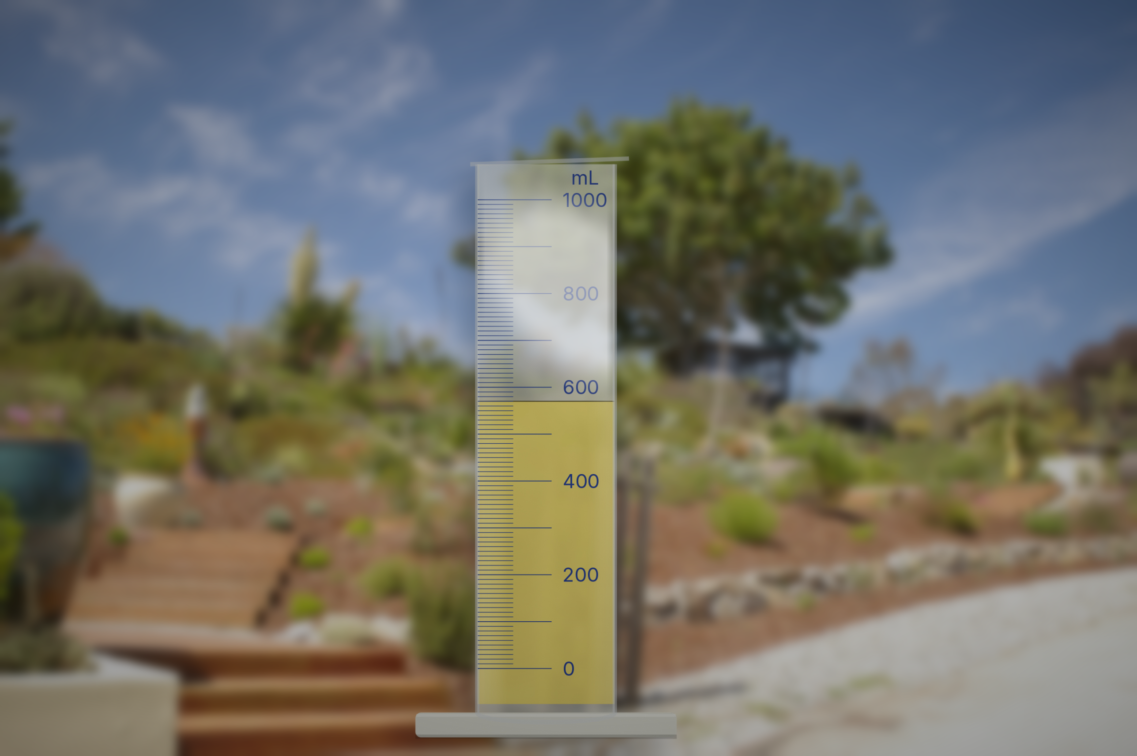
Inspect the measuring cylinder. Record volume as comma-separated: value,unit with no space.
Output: 570,mL
